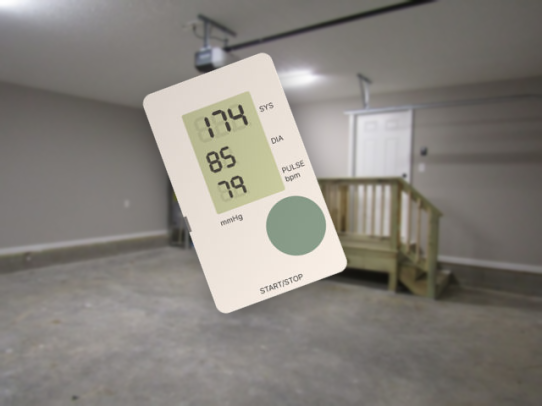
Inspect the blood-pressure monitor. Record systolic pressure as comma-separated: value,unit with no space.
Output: 174,mmHg
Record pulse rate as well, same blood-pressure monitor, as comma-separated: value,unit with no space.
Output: 79,bpm
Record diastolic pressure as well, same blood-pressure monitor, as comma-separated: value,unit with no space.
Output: 85,mmHg
